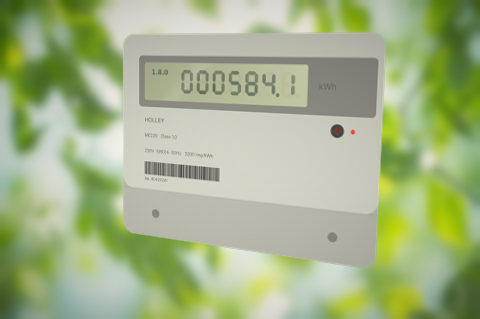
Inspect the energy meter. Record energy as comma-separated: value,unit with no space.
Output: 584.1,kWh
